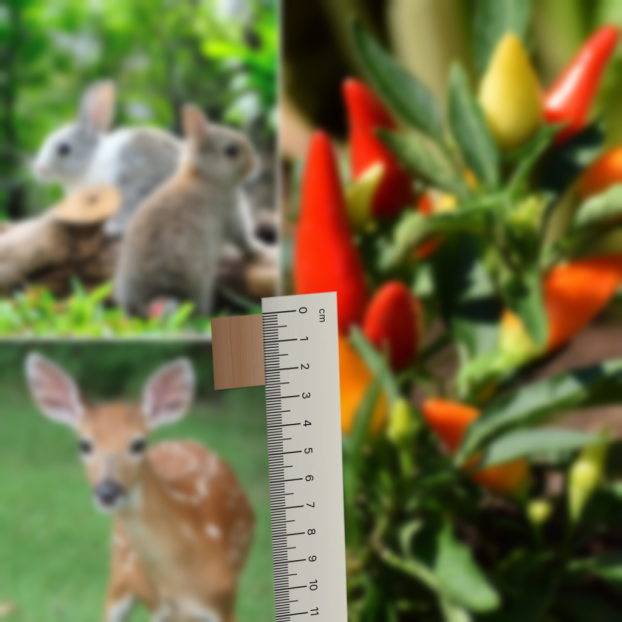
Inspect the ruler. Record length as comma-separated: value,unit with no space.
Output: 2.5,cm
